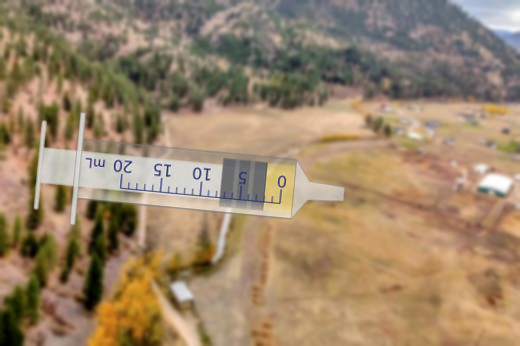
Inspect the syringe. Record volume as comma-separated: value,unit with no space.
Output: 2,mL
